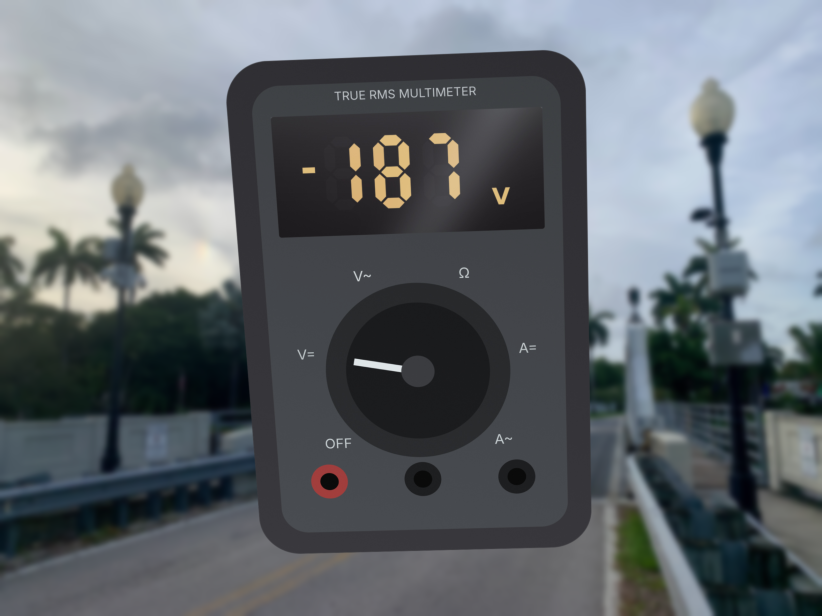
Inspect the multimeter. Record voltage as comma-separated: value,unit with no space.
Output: -187,V
